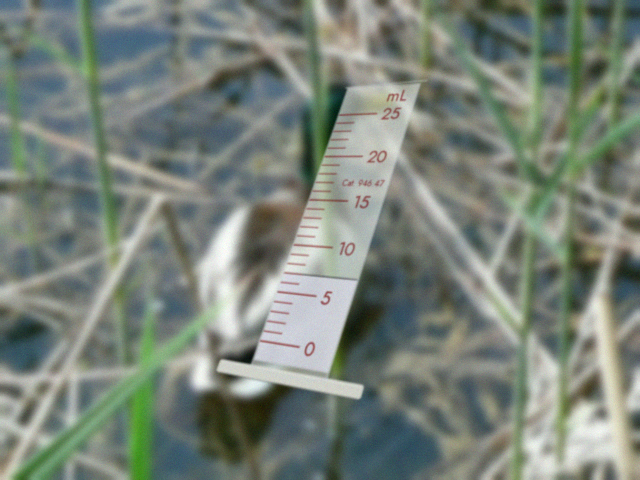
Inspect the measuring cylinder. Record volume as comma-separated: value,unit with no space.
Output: 7,mL
